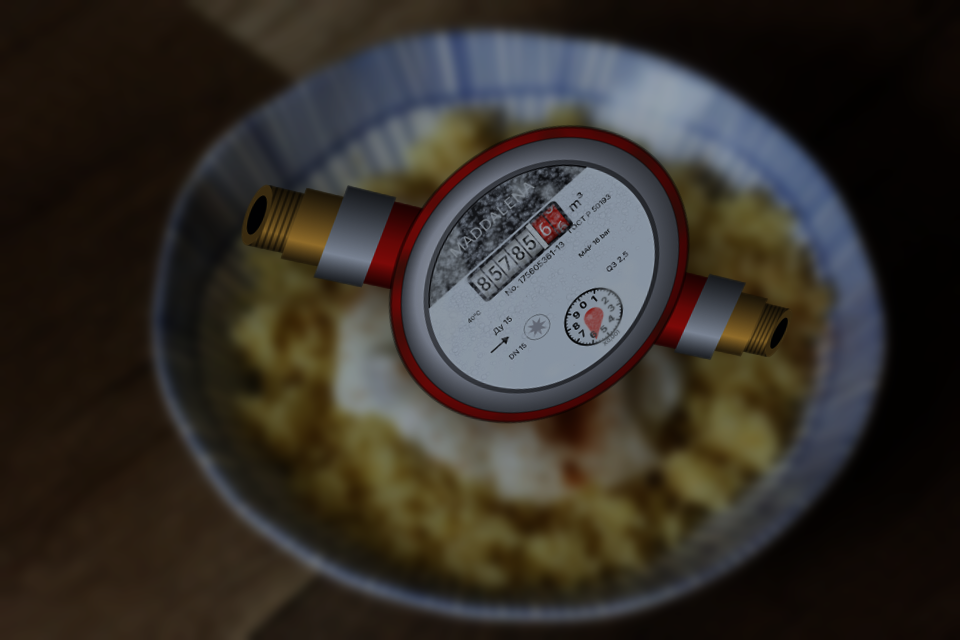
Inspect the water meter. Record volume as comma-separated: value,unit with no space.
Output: 85785.655,m³
